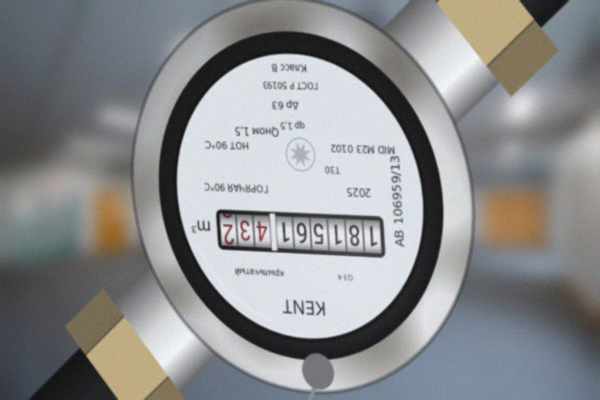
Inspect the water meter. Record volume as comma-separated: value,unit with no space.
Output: 181561.432,m³
